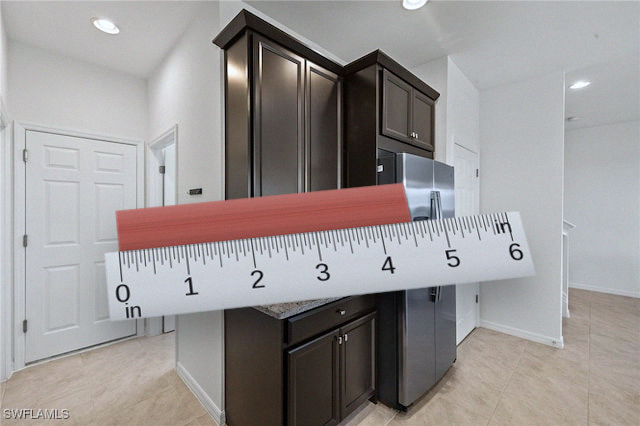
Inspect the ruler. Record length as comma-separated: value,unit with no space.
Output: 4.5,in
